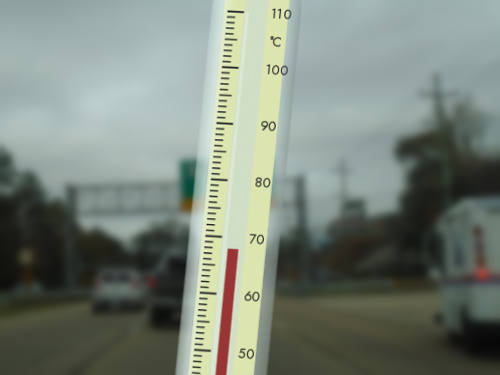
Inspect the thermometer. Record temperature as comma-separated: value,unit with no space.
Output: 68,°C
